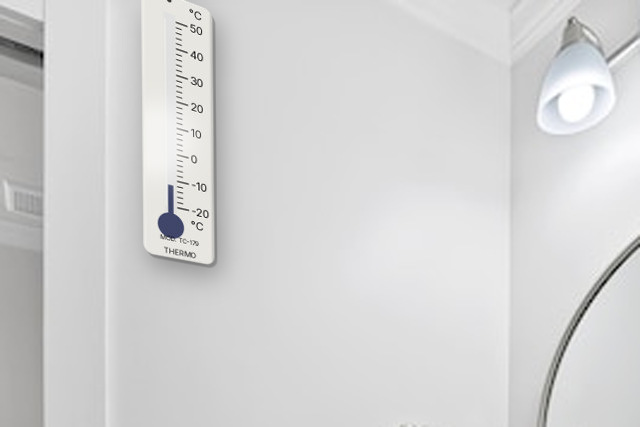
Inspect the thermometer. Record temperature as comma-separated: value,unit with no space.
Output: -12,°C
